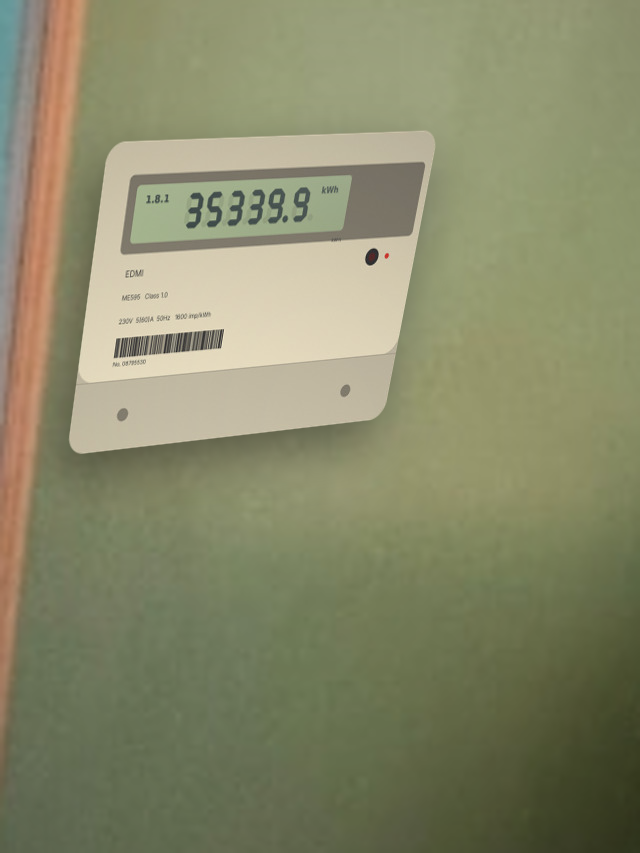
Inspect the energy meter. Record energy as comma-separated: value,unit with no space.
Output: 35339.9,kWh
